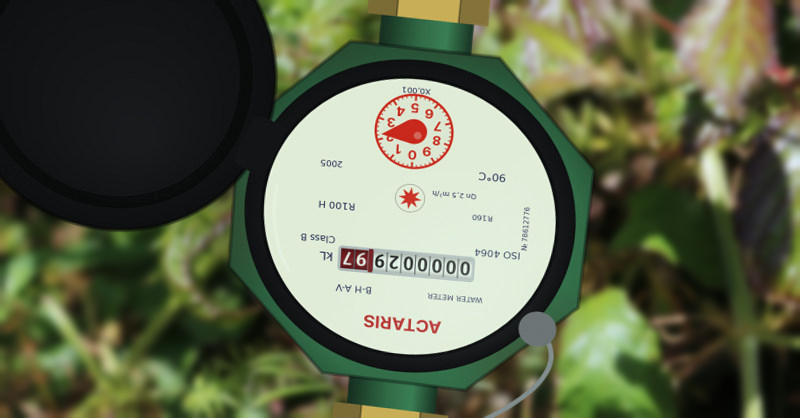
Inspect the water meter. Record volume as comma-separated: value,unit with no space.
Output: 29.972,kL
